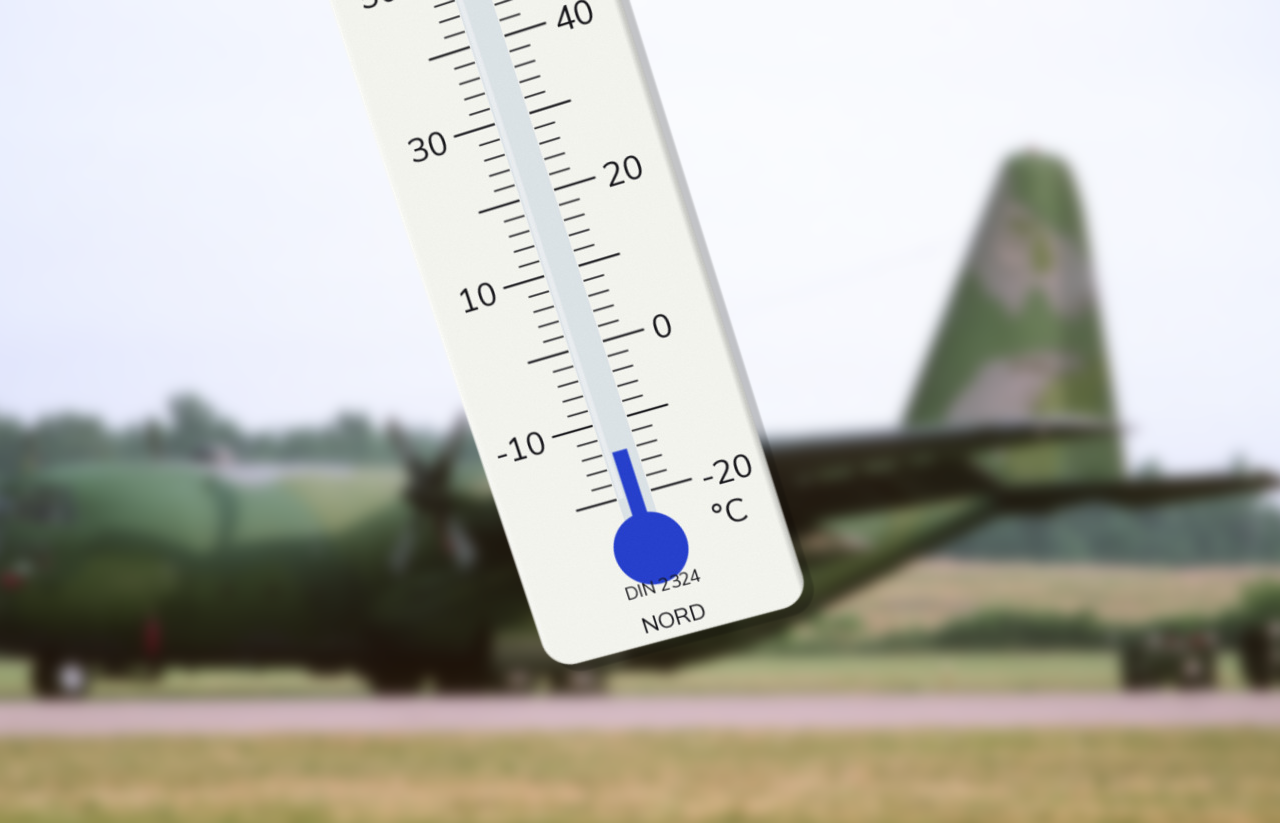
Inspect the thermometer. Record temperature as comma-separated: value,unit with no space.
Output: -14,°C
